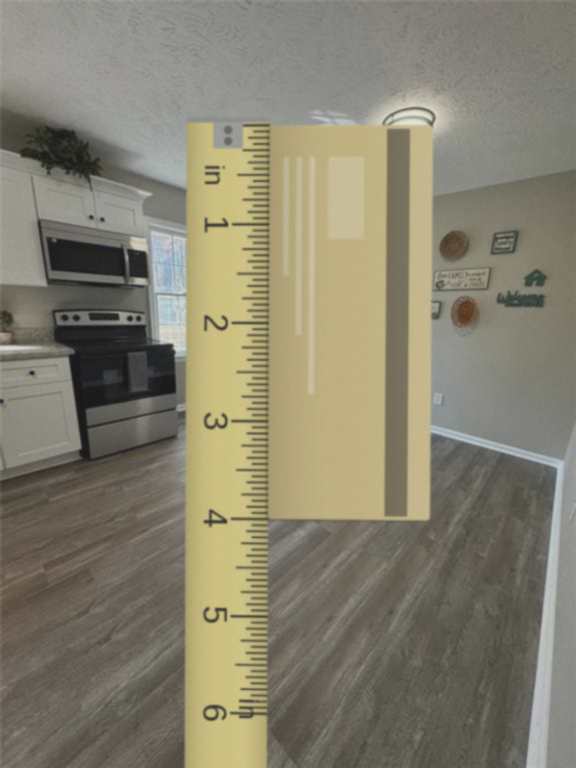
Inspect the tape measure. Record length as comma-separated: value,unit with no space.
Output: 4,in
